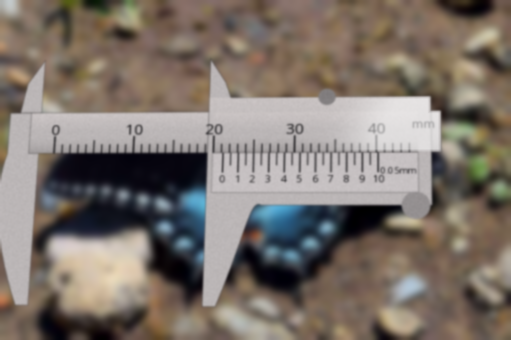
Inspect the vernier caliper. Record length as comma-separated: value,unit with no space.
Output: 21.2,mm
